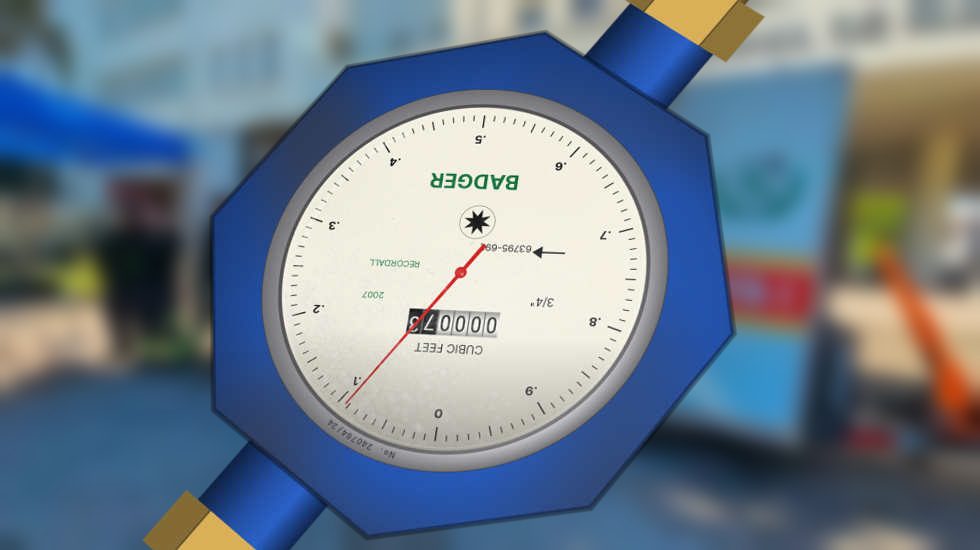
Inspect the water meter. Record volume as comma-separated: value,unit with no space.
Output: 73.09,ft³
